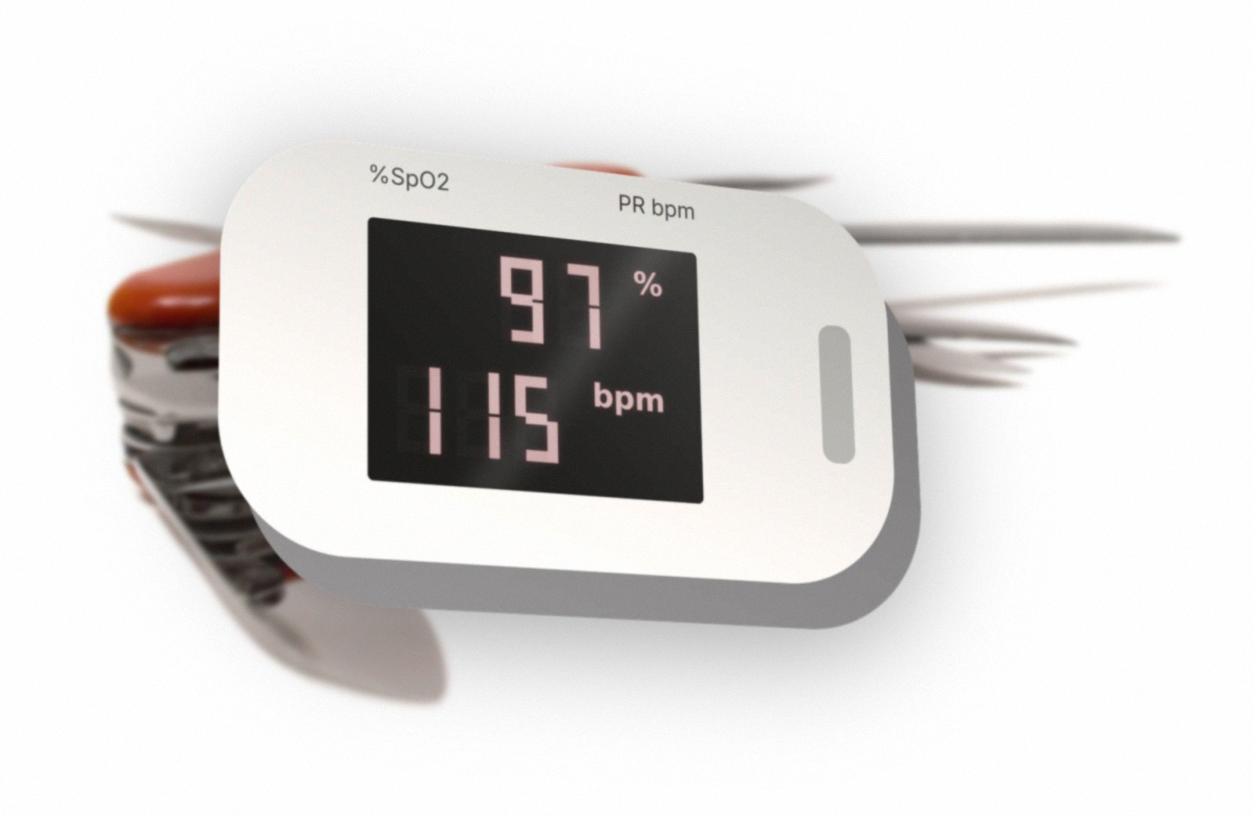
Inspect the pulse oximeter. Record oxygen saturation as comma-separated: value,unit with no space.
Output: 97,%
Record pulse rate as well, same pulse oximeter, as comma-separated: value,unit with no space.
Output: 115,bpm
